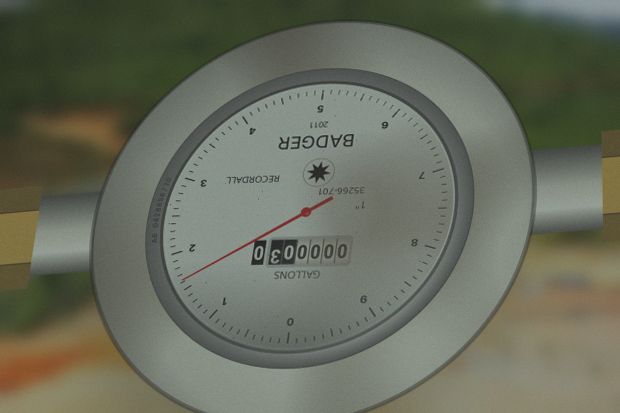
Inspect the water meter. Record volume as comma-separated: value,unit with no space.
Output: 31.6,gal
